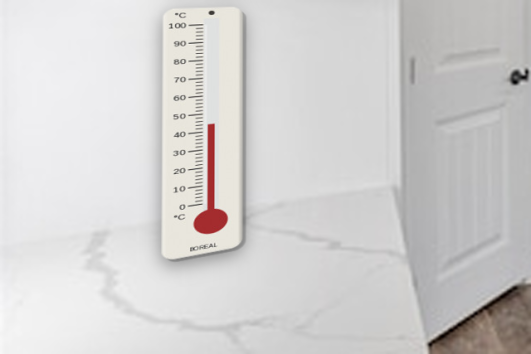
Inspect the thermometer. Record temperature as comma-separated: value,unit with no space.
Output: 44,°C
